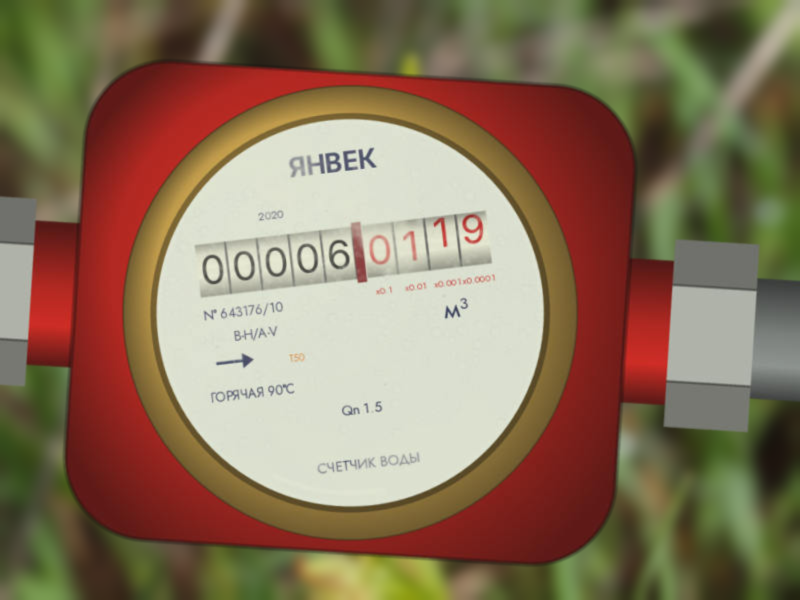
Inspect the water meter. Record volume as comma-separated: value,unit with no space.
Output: 6.0119,m³
